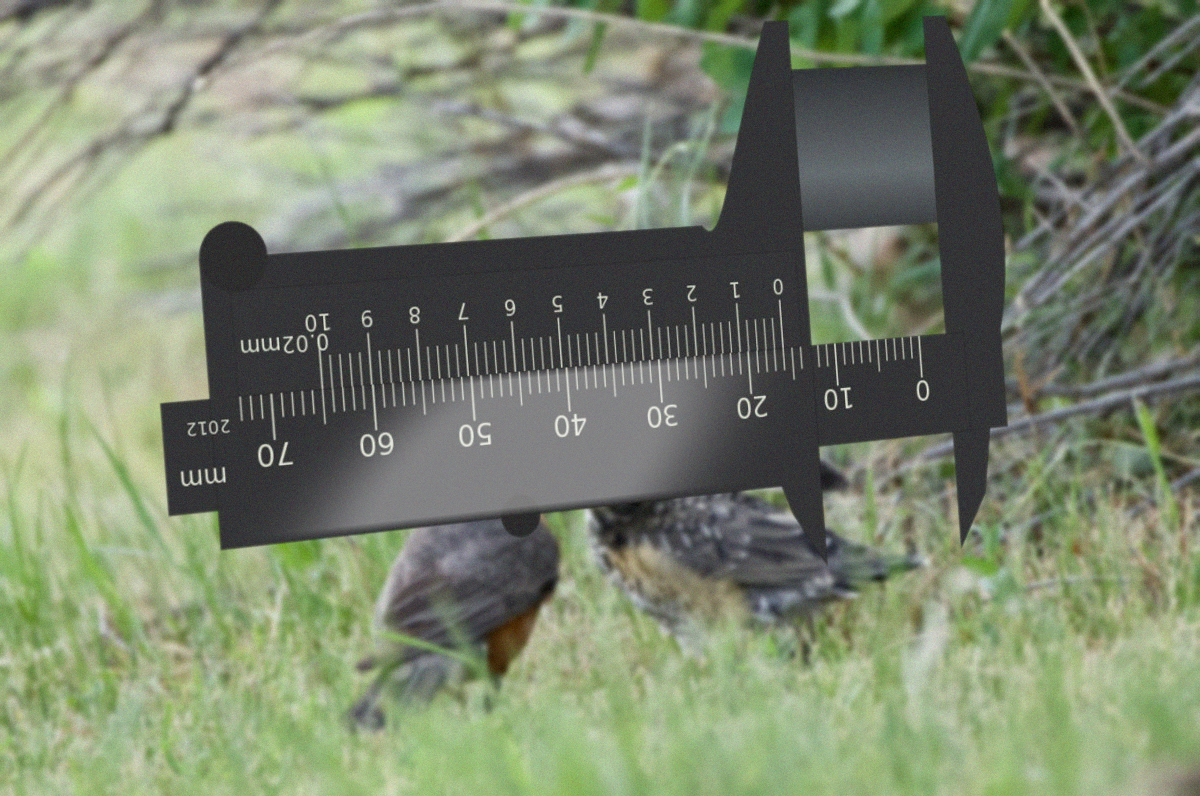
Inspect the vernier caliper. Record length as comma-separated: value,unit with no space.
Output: 16.0,mm
